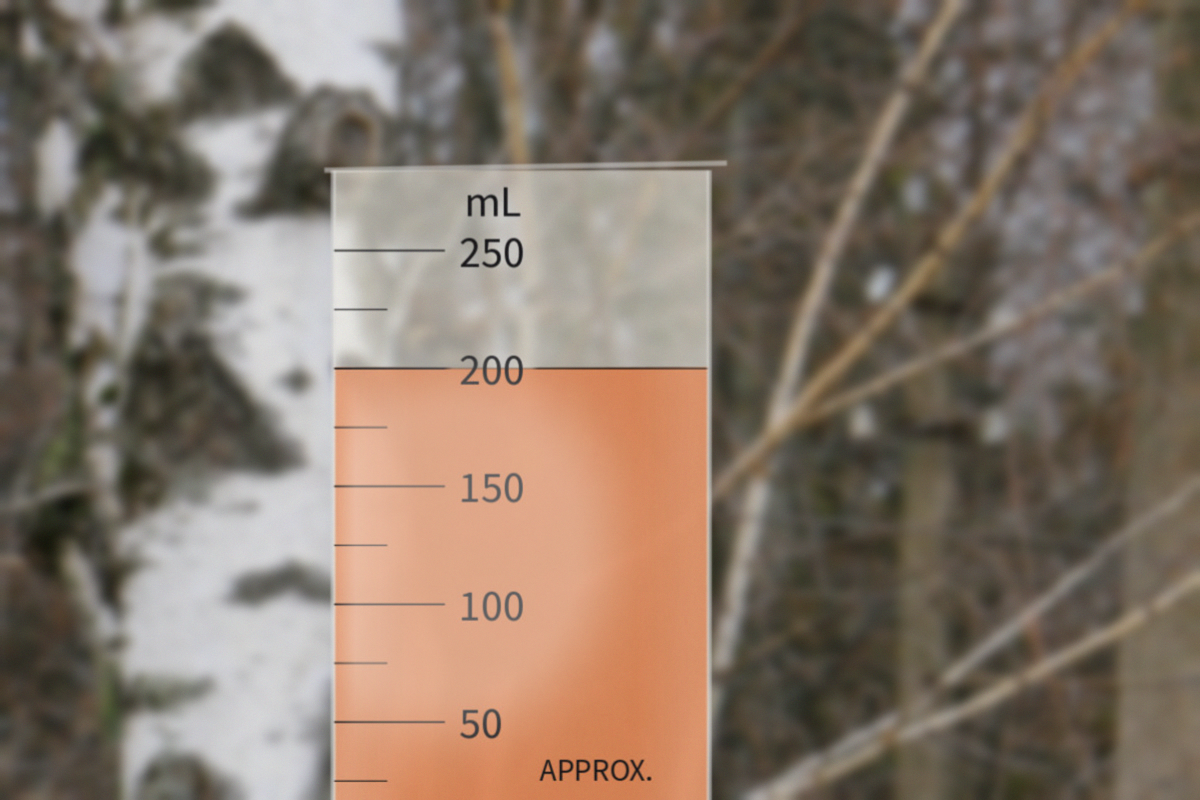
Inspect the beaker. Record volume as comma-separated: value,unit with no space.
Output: 200,mL
